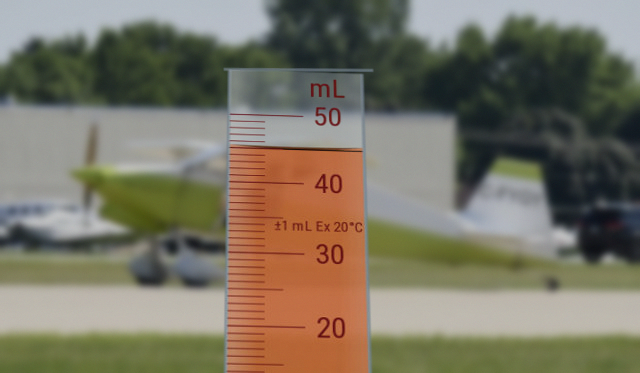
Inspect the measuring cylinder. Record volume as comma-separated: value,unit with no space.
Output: 45,mL
